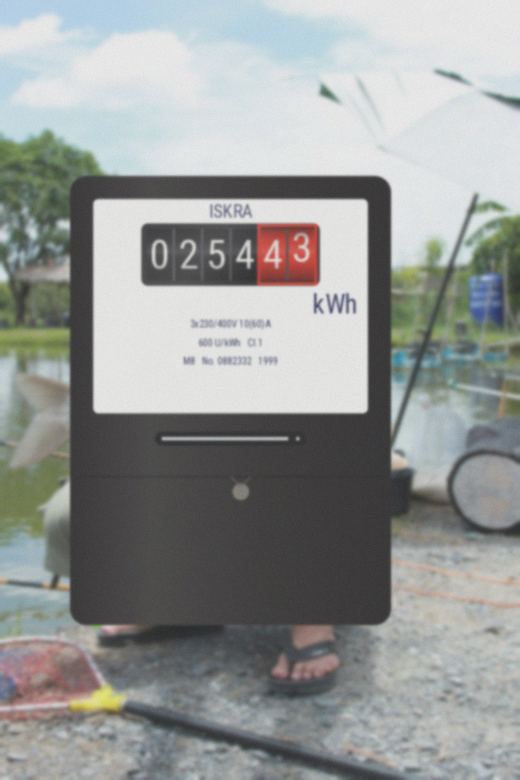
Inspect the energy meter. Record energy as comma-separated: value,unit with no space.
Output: 254.43,kWh
